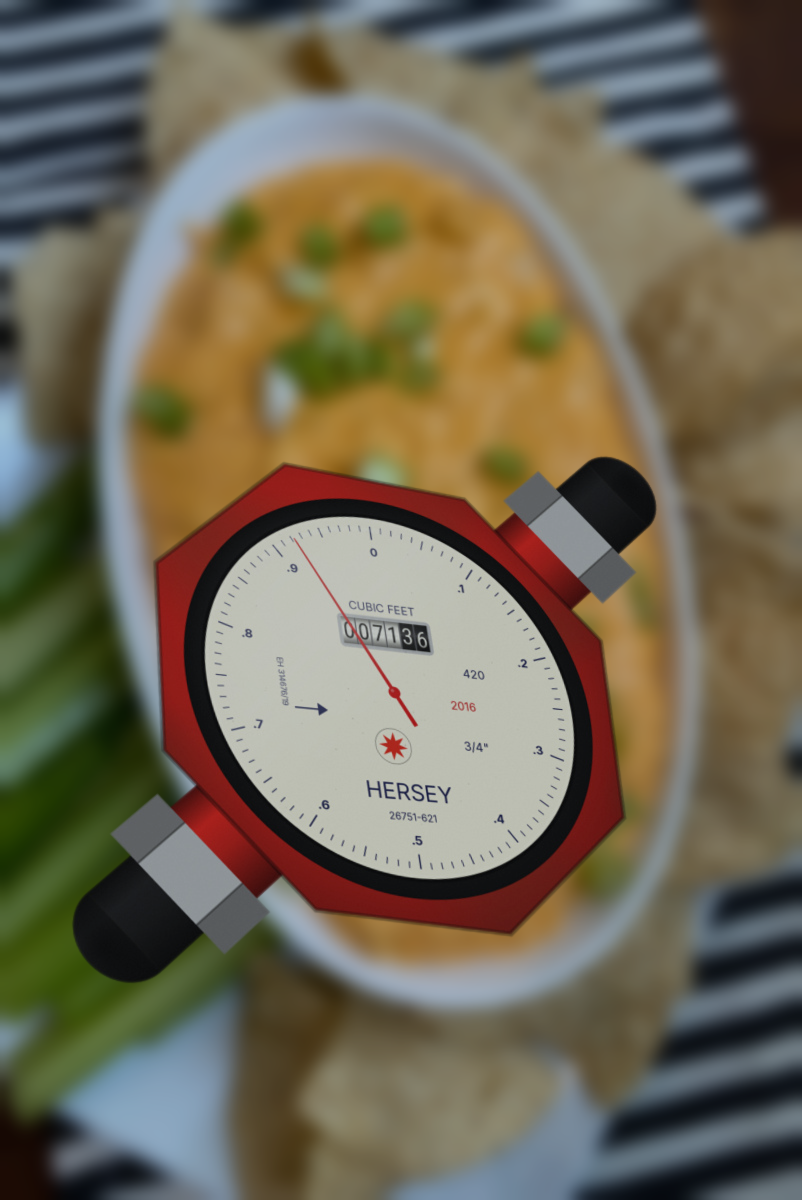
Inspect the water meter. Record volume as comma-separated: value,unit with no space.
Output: 7135.92,ft³
